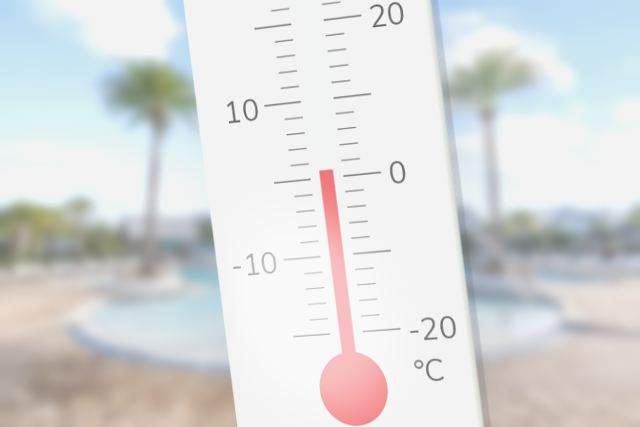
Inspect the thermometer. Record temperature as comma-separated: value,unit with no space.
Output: 1,°C
